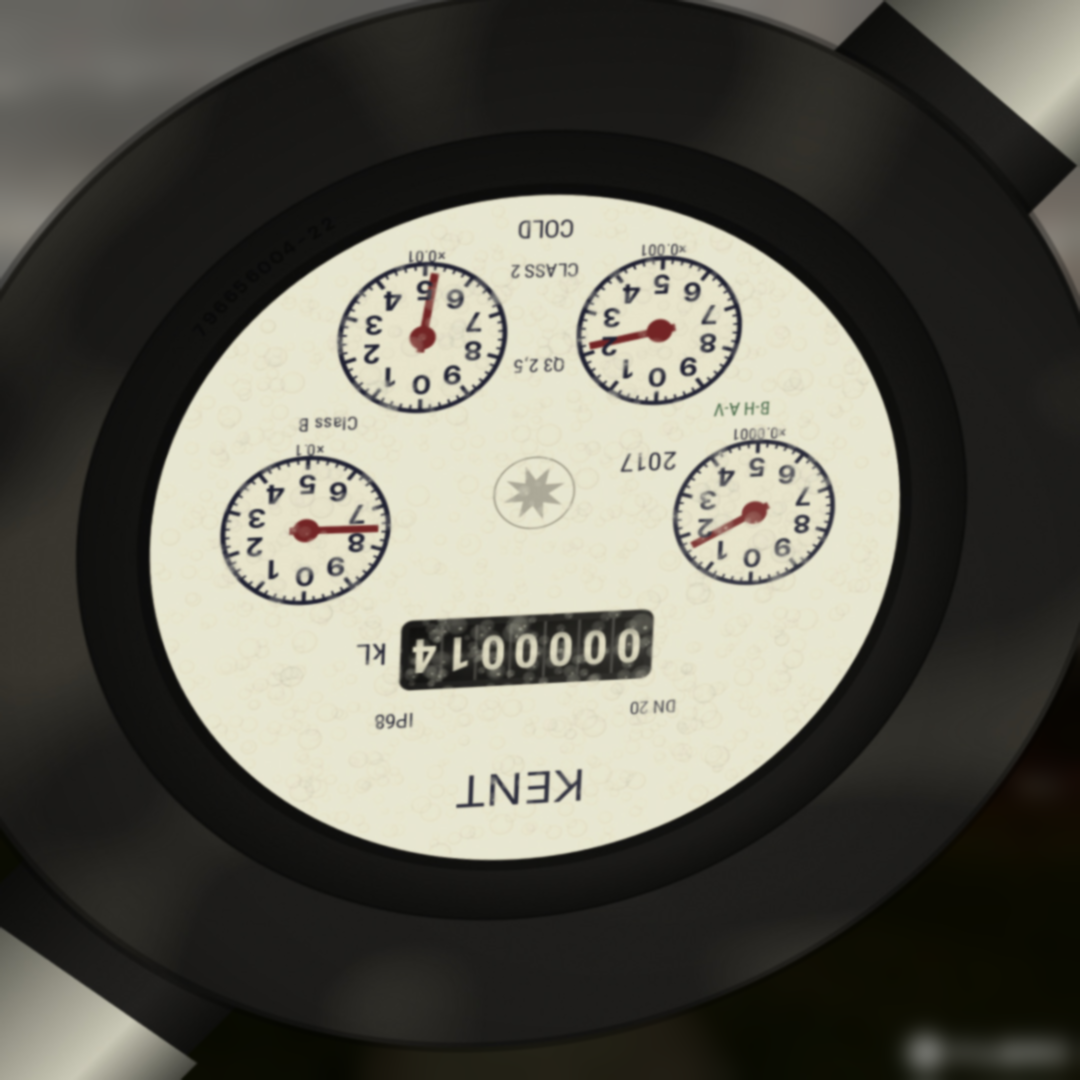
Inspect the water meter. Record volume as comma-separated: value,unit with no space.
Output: 14.7521,kL
